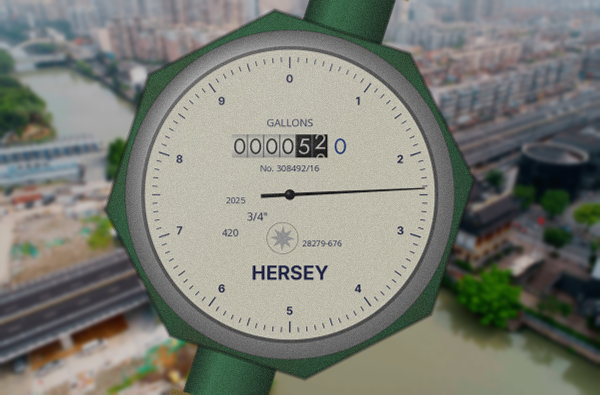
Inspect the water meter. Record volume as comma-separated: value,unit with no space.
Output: 522.4,gal
